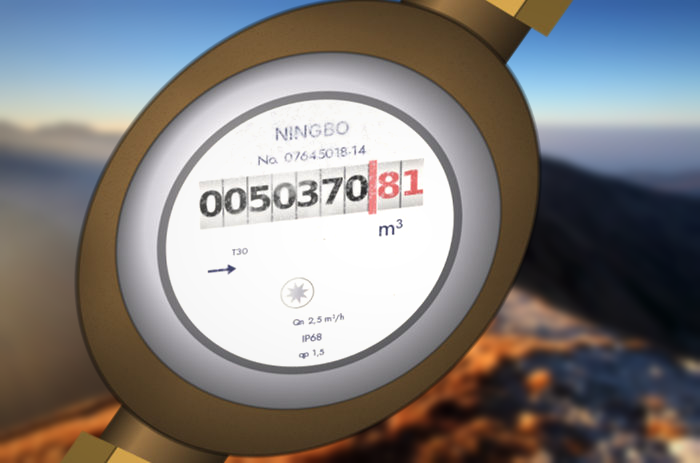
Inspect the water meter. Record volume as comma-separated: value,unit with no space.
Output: 50370.81,m³
